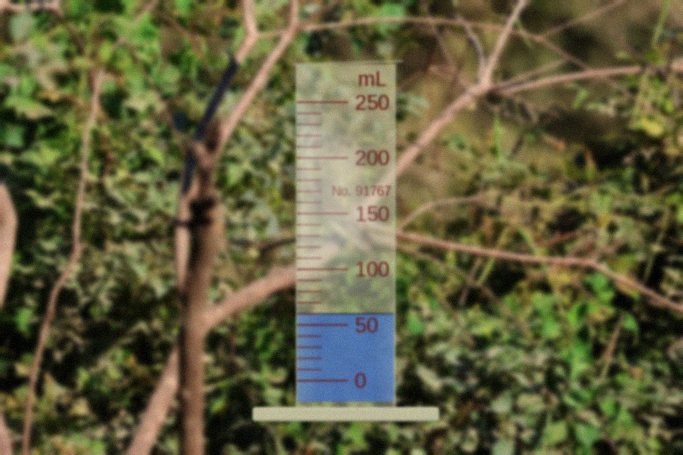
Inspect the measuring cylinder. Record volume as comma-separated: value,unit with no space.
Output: 60,mL
